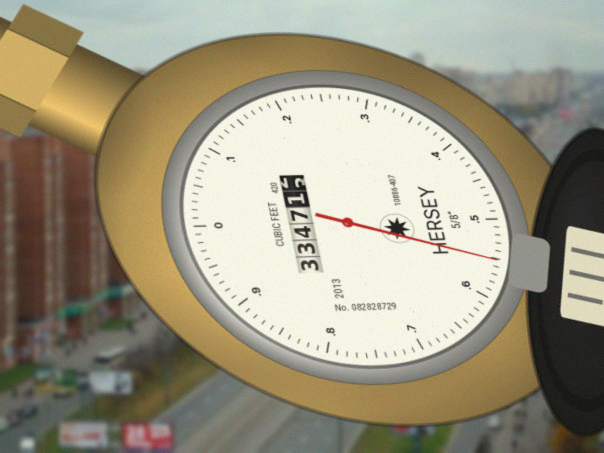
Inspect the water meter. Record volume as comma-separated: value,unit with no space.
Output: 334712.55,ft³
